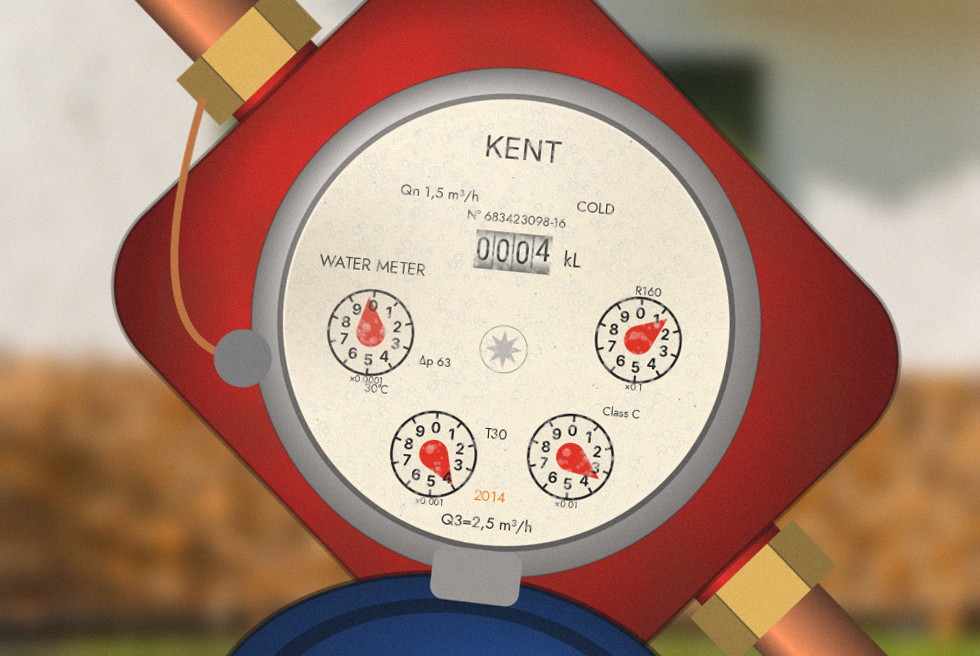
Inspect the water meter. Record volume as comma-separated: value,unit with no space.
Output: 4.1339,kL
